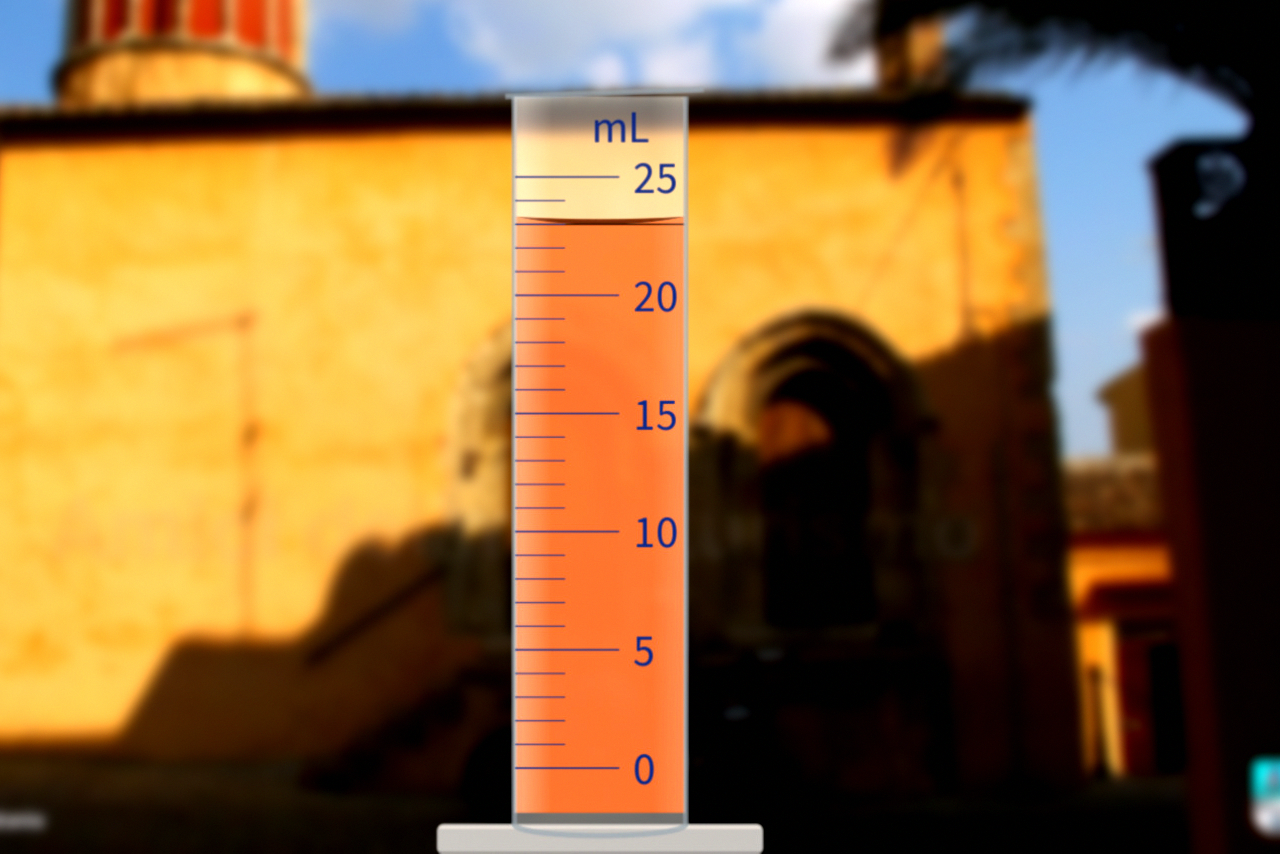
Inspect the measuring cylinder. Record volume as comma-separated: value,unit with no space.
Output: 23,mL
